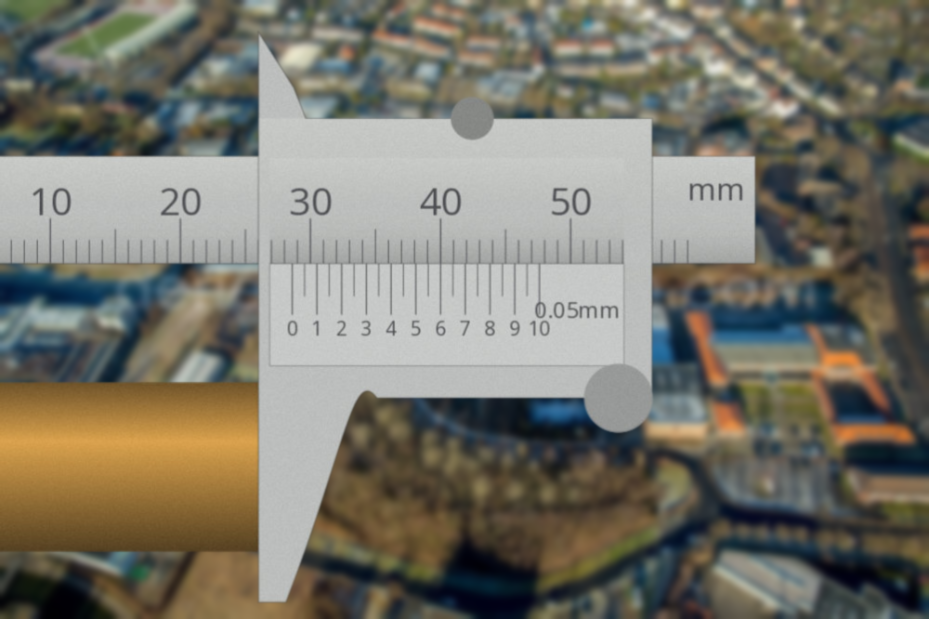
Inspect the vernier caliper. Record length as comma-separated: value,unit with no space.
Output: 28.6,mm
